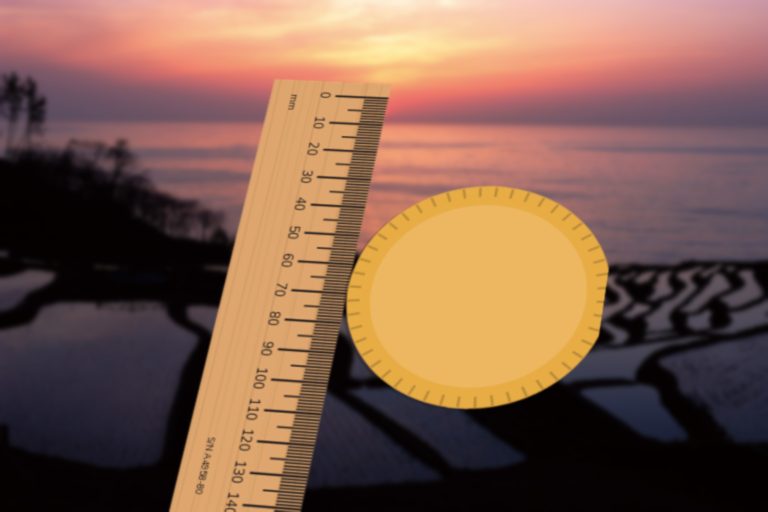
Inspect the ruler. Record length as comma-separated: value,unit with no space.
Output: 75,mm
